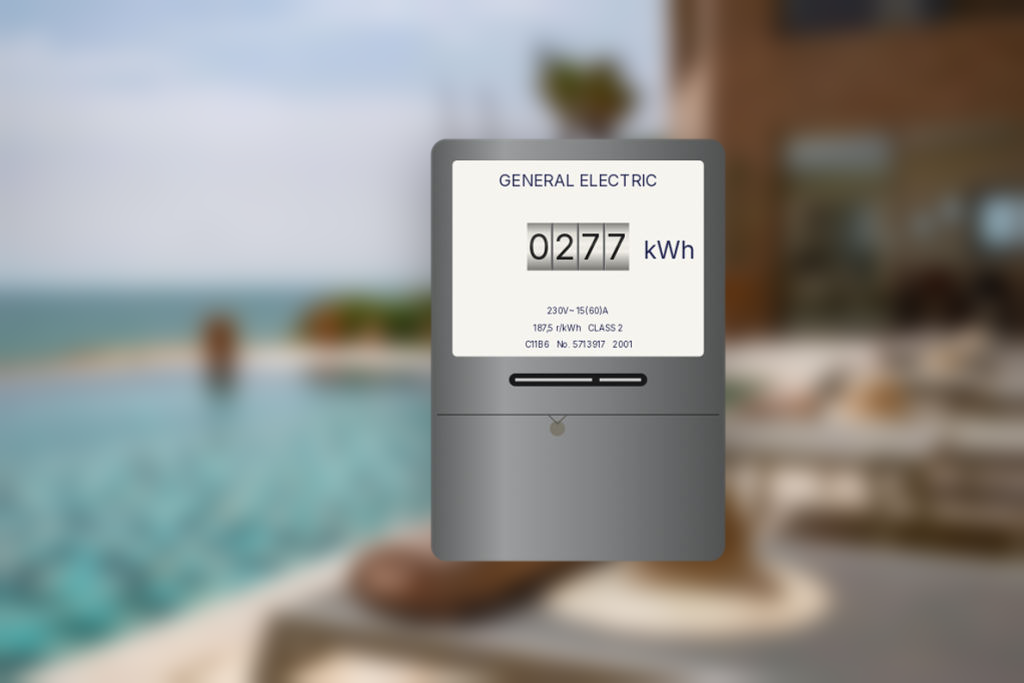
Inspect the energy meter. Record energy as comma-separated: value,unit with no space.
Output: 277,kWh
